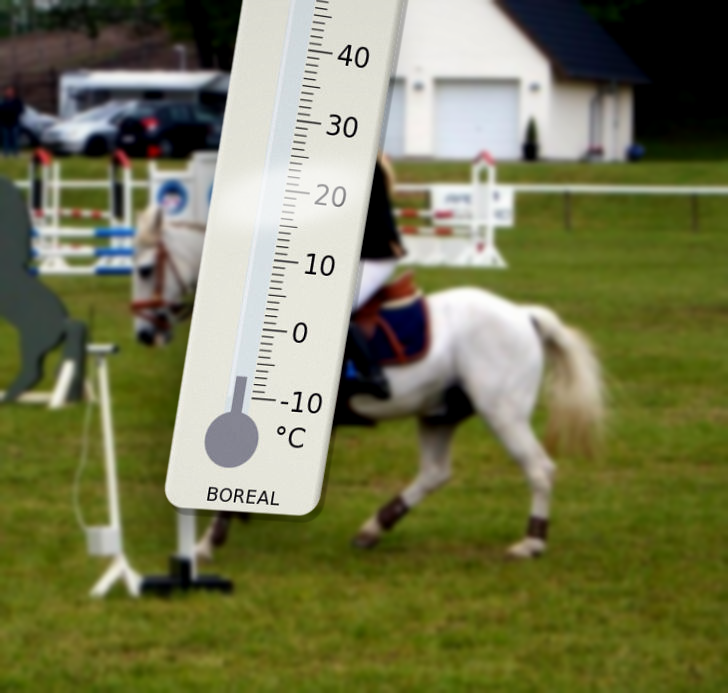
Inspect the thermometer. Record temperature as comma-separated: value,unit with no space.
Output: -7,°C
